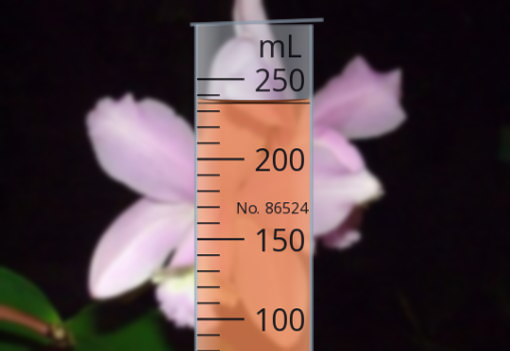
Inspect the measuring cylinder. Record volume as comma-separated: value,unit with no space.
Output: 235,mL
